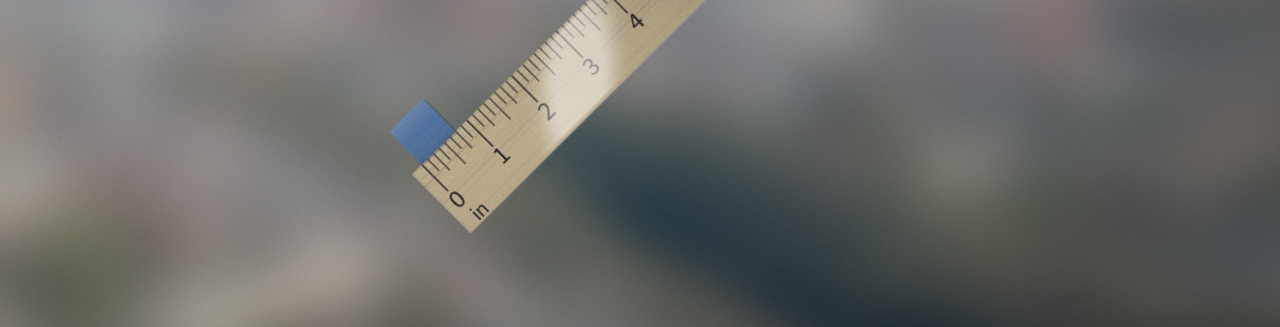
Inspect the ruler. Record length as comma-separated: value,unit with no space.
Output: 0.75,in
